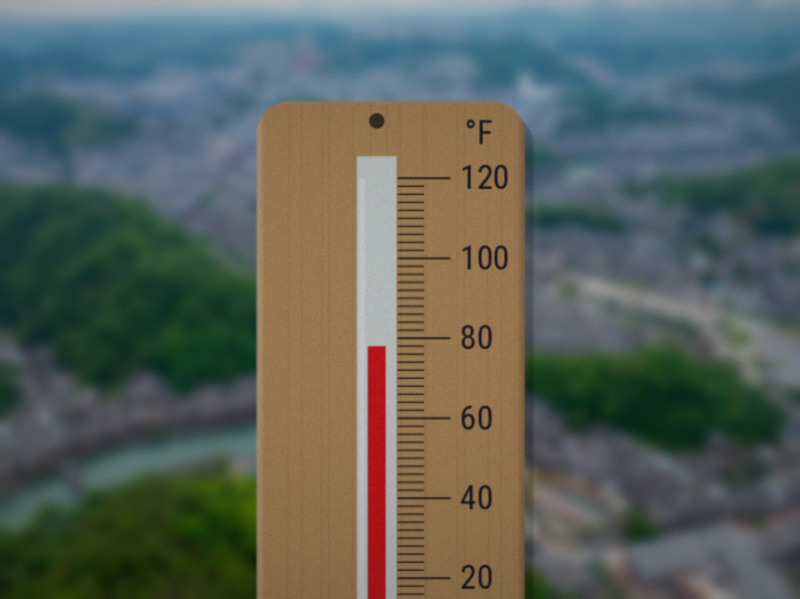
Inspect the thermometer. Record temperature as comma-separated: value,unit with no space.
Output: 78,°F
